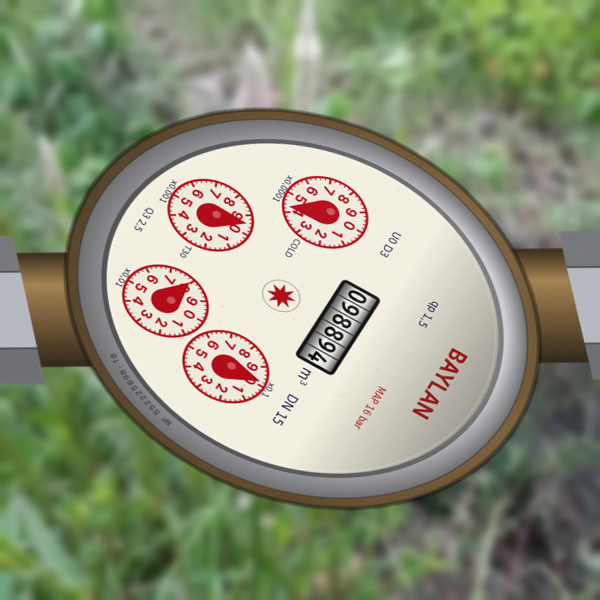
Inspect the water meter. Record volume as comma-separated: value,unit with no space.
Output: 98893.9794,m³
